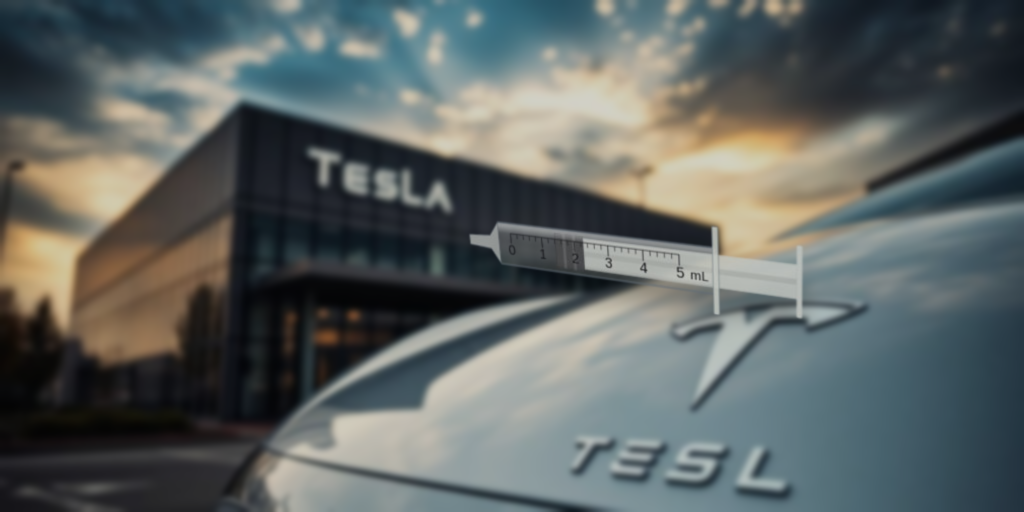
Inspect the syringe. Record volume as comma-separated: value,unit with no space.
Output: 1.4,mL
